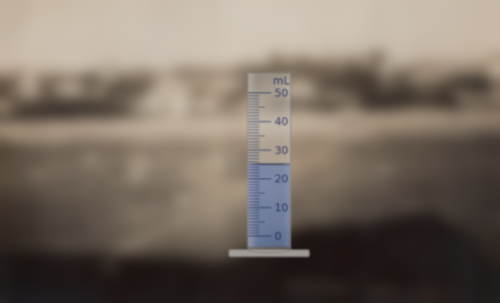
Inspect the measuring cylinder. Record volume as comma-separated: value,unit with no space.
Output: 25,mL
